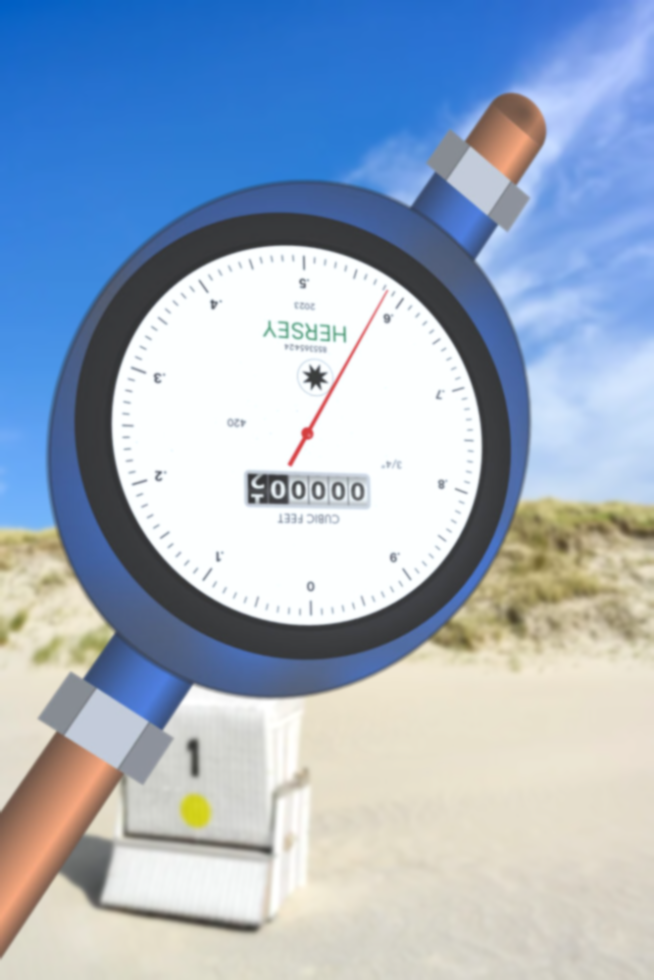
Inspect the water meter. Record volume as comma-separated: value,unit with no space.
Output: 1.58,ft³
